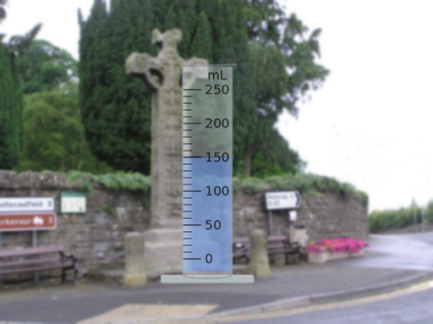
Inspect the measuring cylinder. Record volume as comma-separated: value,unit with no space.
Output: 150,mL
